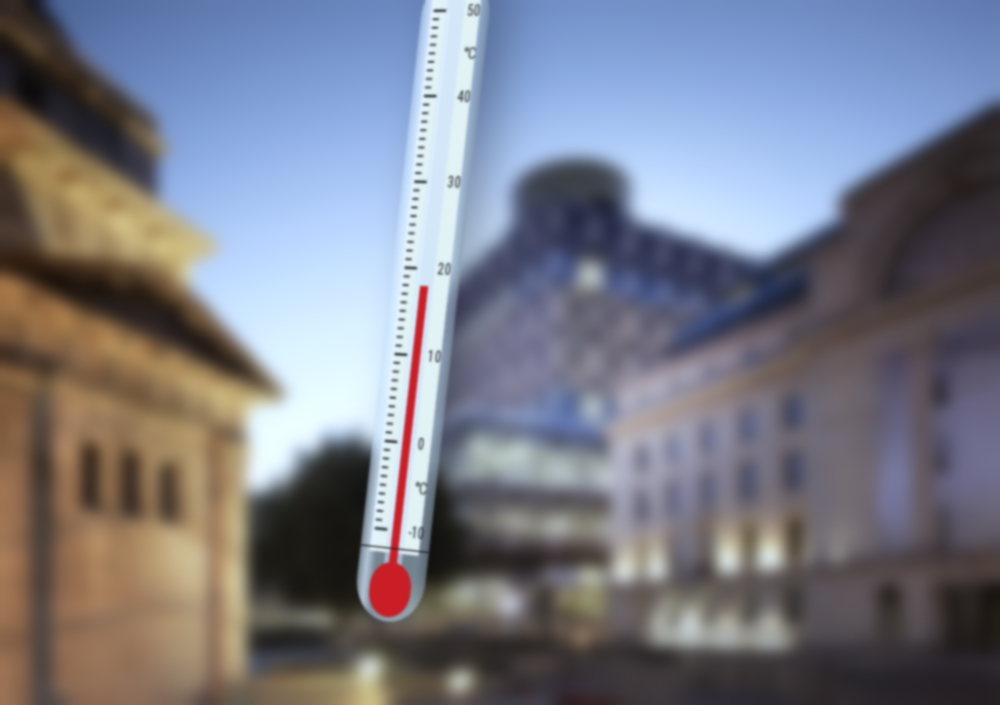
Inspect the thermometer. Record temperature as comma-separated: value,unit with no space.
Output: 18,°C
